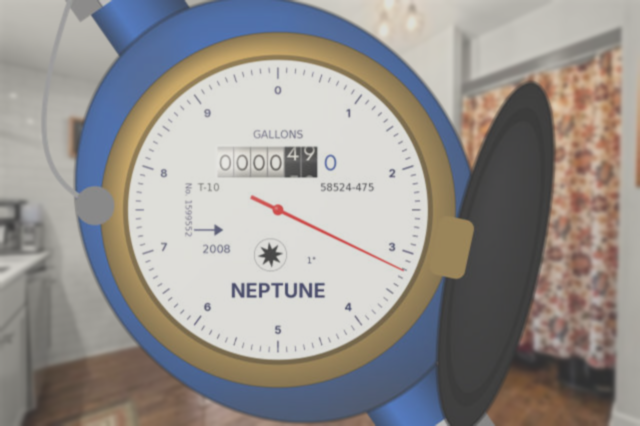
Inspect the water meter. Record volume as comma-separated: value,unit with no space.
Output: 493.2,gal
